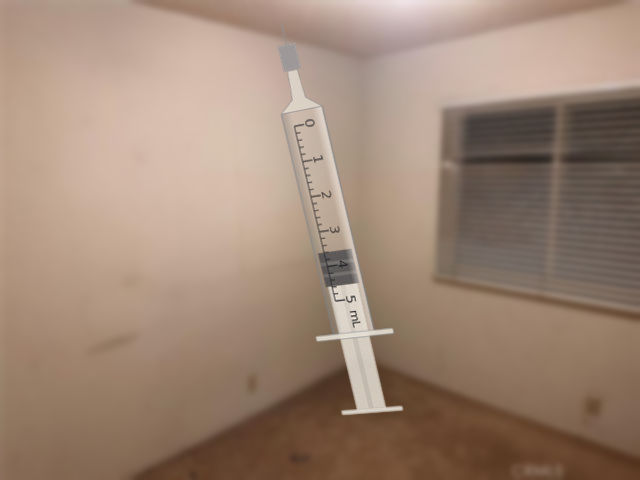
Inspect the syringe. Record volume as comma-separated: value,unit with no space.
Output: 3.6,mL
